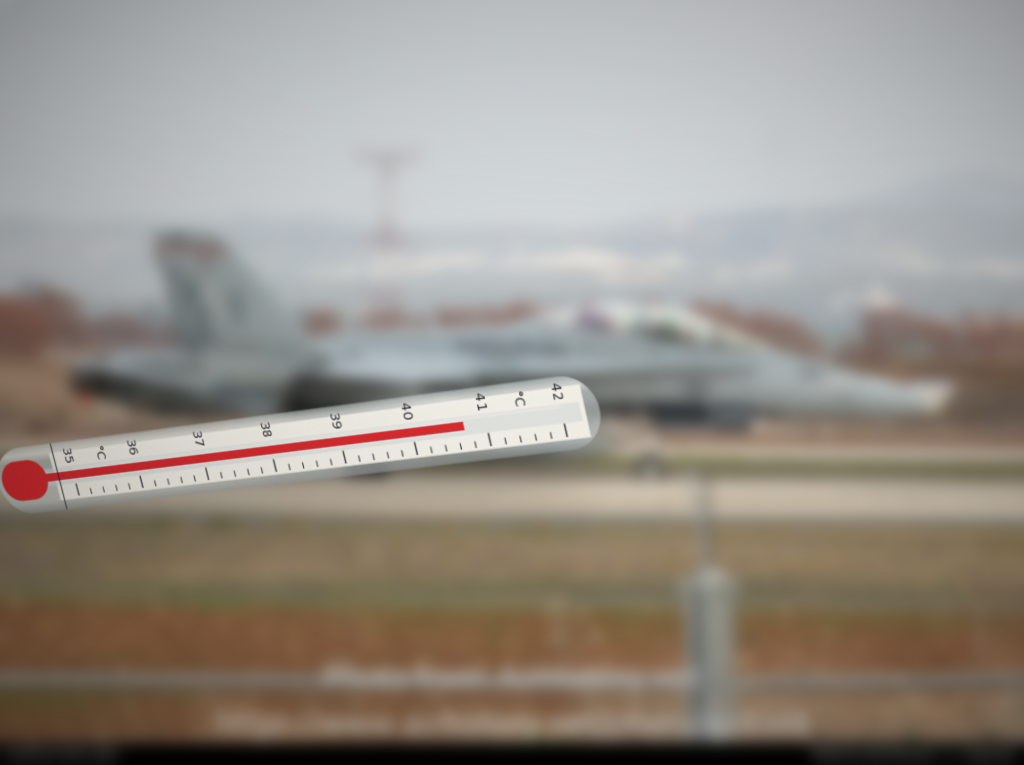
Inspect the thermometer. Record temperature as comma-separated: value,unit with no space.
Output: 40.7,°C
